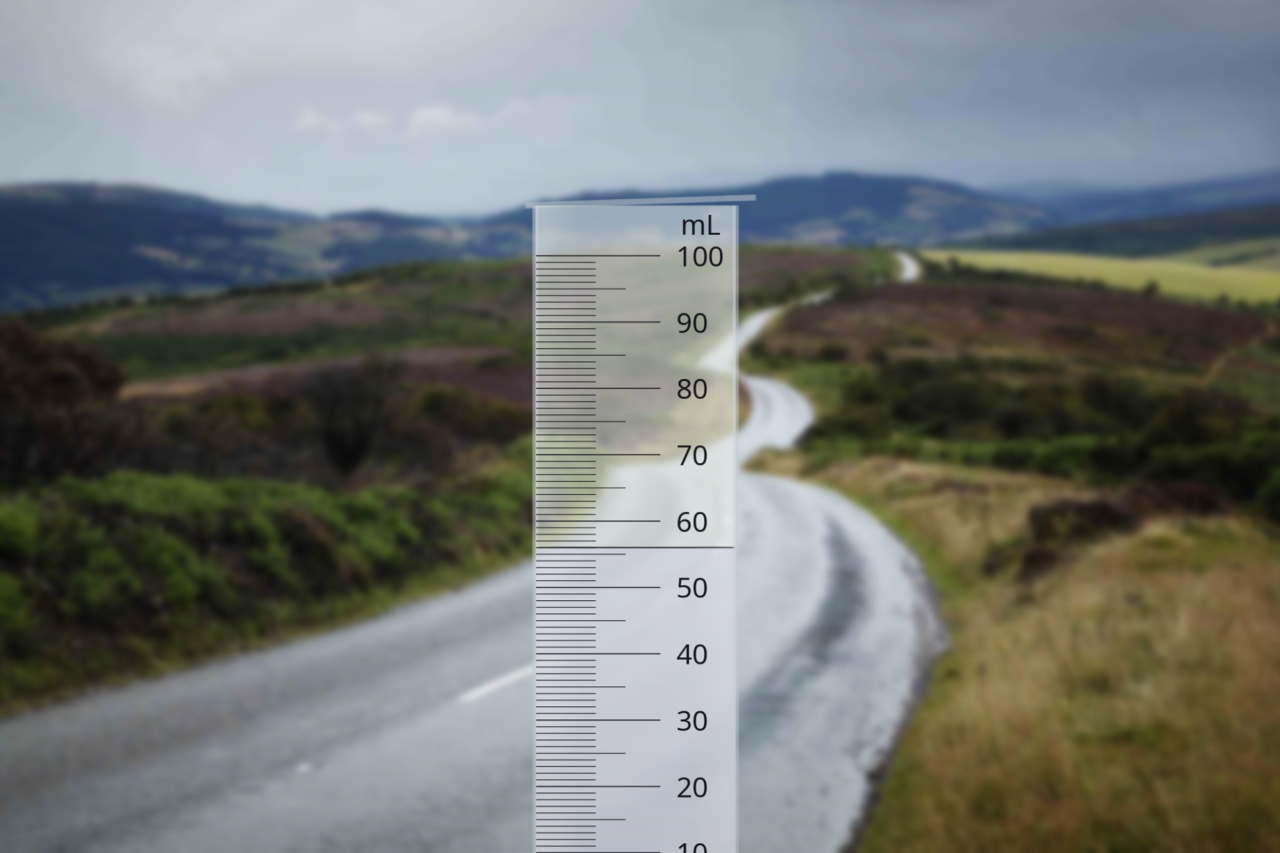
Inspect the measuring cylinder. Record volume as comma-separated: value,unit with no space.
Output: 56,mL
